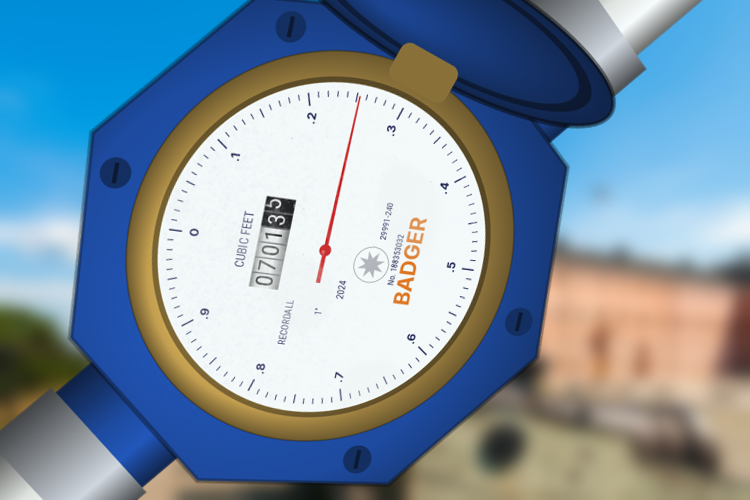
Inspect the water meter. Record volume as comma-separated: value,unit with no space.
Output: 70135.25,ft³
